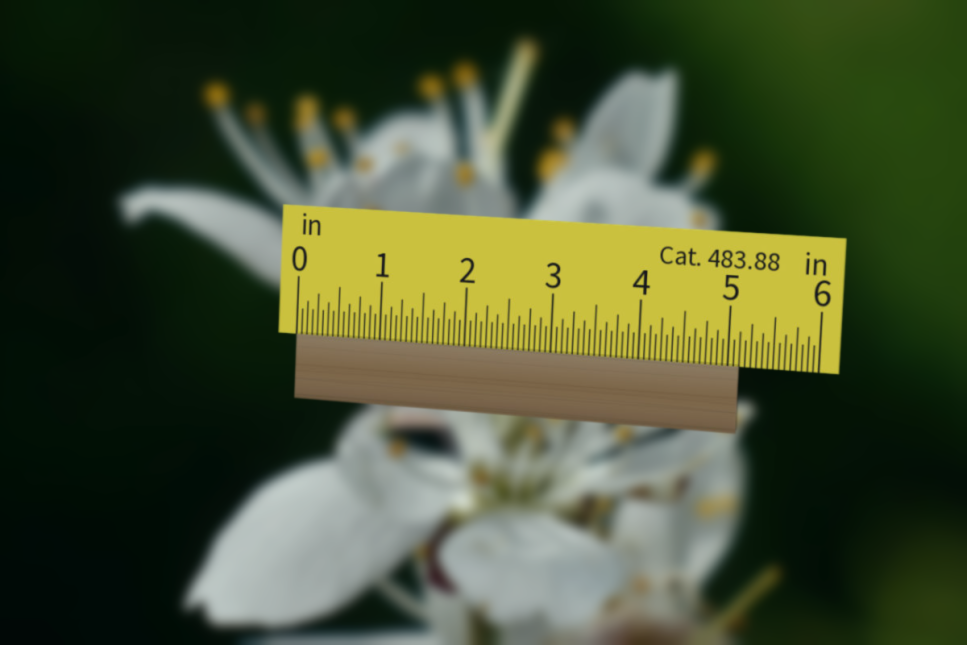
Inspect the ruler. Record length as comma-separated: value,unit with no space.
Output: 5.125,in
